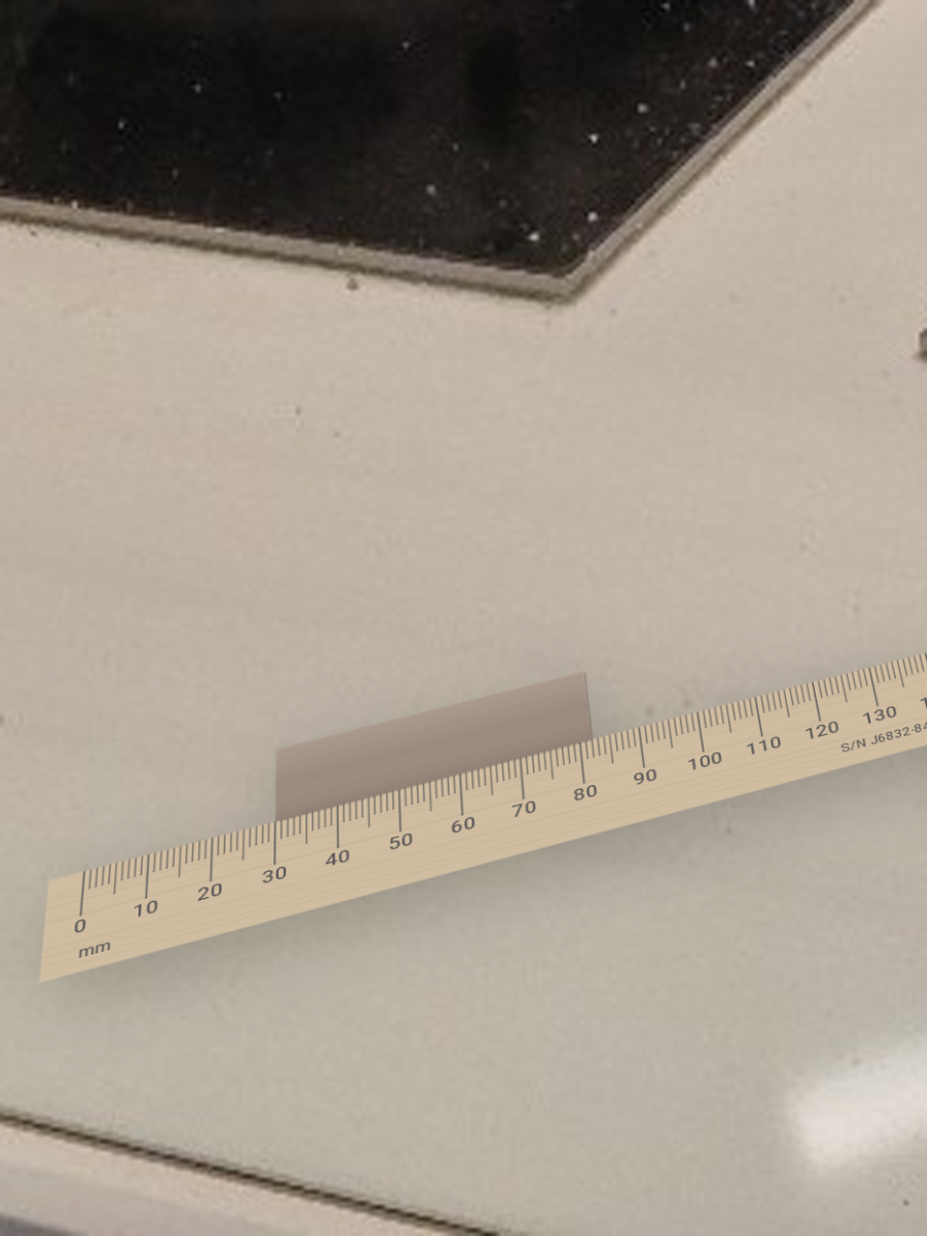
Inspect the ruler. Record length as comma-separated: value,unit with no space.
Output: 52,mm
